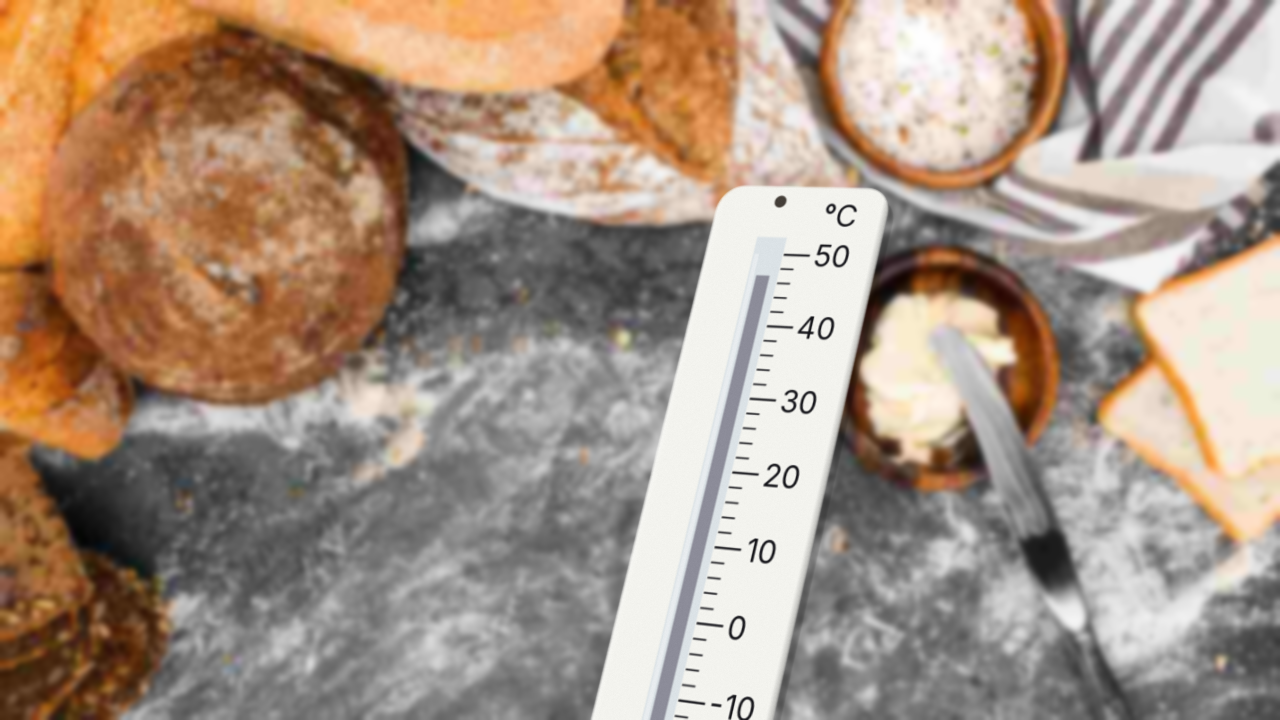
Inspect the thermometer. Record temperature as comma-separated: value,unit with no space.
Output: 47,°C
